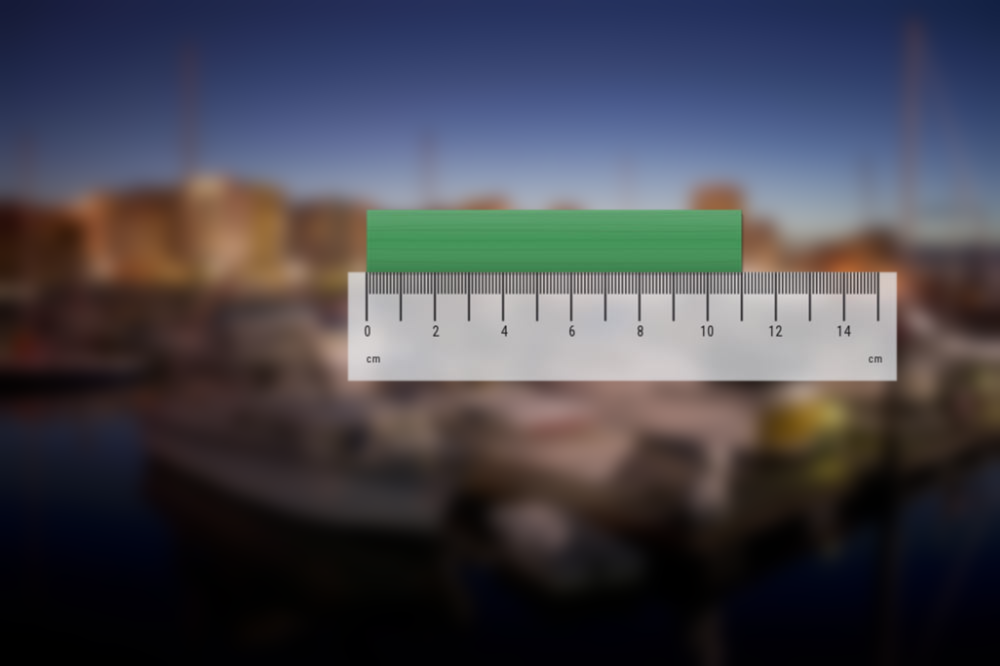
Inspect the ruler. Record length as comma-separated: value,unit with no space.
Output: 11,cm
